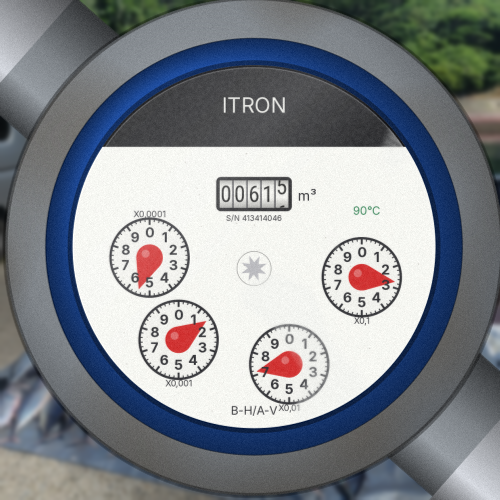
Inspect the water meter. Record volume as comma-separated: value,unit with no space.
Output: 615.2715,m³
